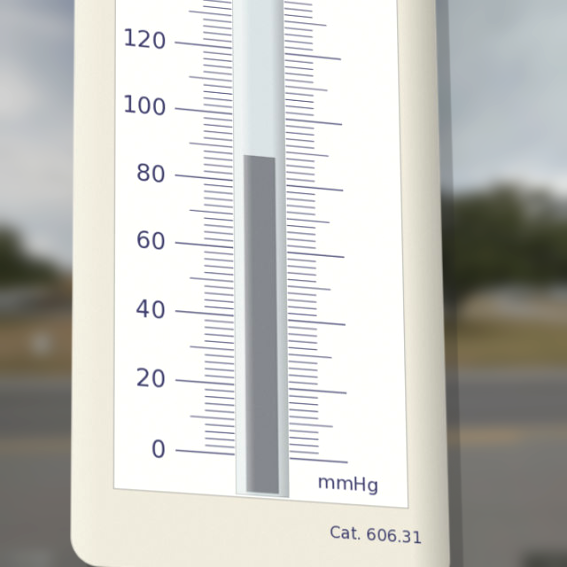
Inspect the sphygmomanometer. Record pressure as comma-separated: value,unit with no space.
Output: 88,mmHg
